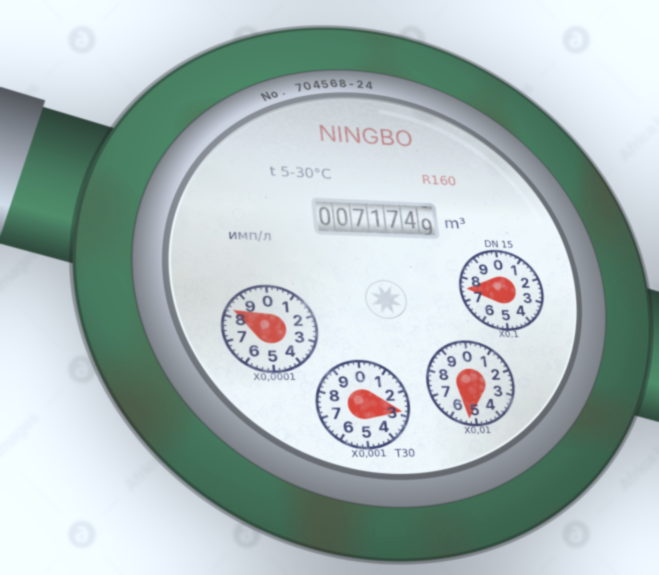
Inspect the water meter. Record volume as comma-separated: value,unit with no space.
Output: 71748.7528,m³
